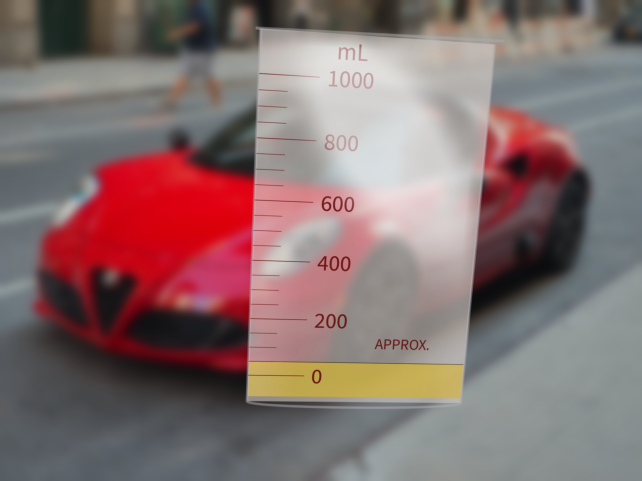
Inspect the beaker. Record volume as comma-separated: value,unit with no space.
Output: 50,mL
